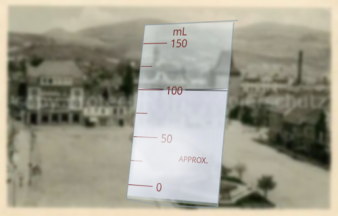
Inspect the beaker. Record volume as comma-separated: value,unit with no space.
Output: 100,mL
